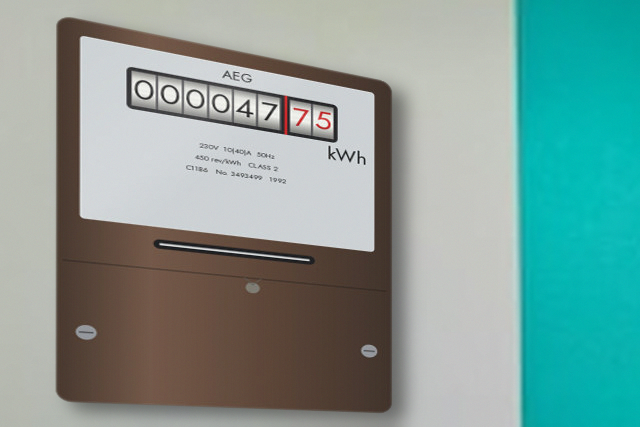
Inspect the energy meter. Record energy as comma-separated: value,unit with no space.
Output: 47.75,kWh
